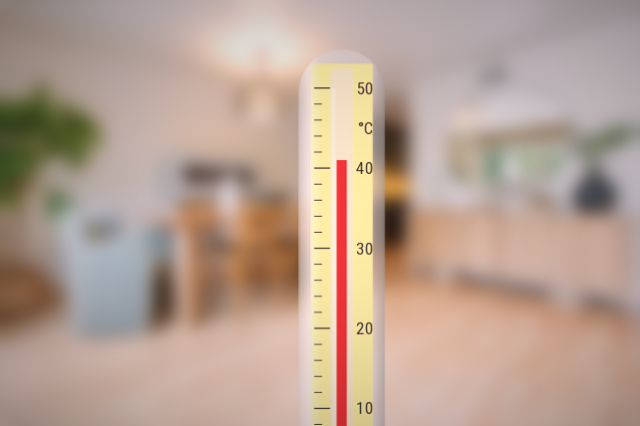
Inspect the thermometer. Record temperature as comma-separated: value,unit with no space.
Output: 41,°C
